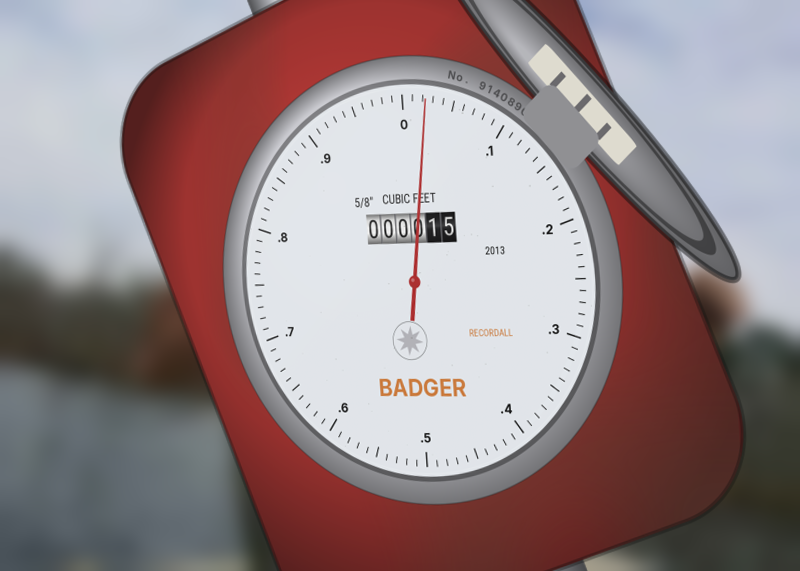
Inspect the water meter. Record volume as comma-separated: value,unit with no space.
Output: 15.02,ft³
